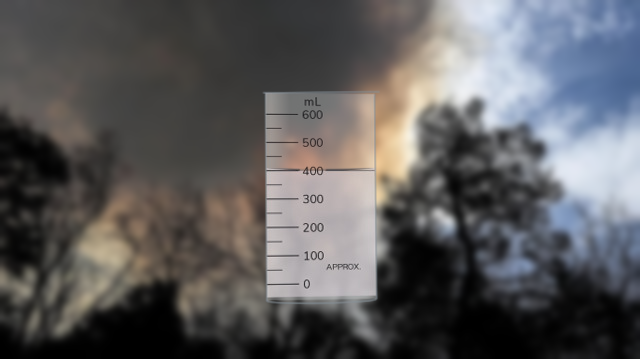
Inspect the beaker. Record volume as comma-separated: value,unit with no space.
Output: 400,mL
